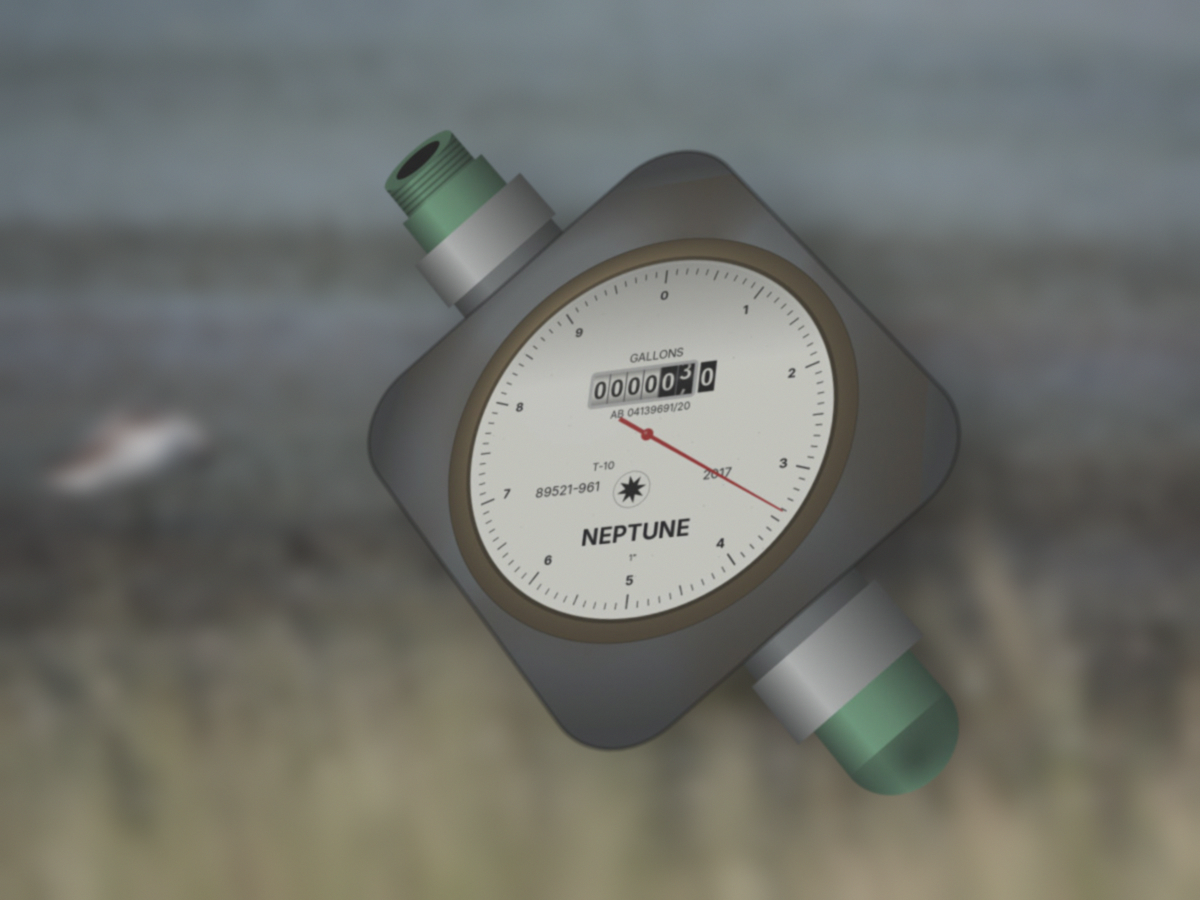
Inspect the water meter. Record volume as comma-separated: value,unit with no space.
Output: 33.4,gal
